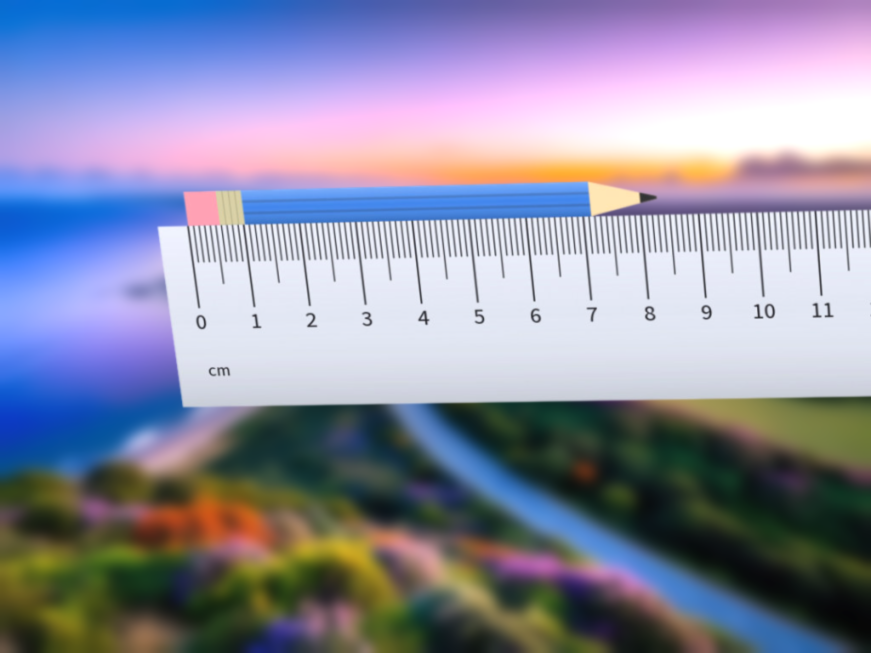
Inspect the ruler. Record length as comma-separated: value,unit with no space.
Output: 8.3,cm
